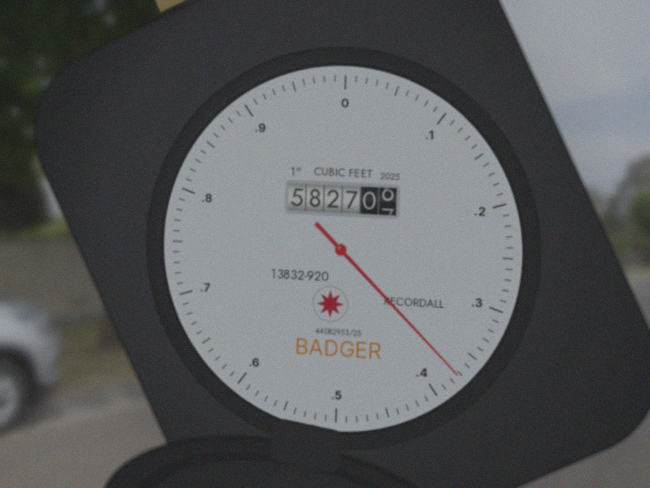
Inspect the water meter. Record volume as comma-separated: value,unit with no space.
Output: 582706.37,ft³
